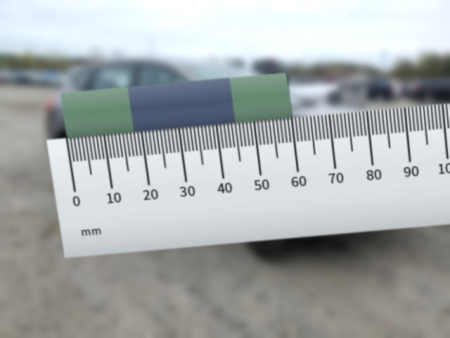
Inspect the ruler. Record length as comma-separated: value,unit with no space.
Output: 60,mm
